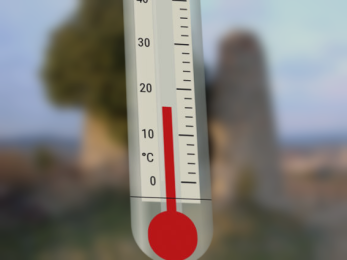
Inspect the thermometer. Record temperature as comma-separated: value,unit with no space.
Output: 16,°C
